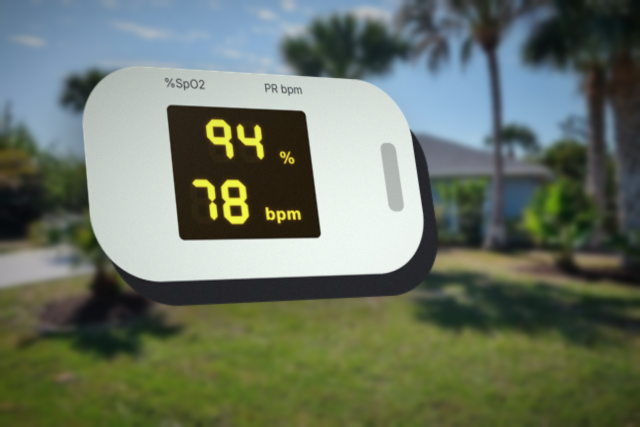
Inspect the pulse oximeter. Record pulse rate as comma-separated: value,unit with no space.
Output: 78,bpm
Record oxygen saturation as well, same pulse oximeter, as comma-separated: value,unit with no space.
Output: 94,%
